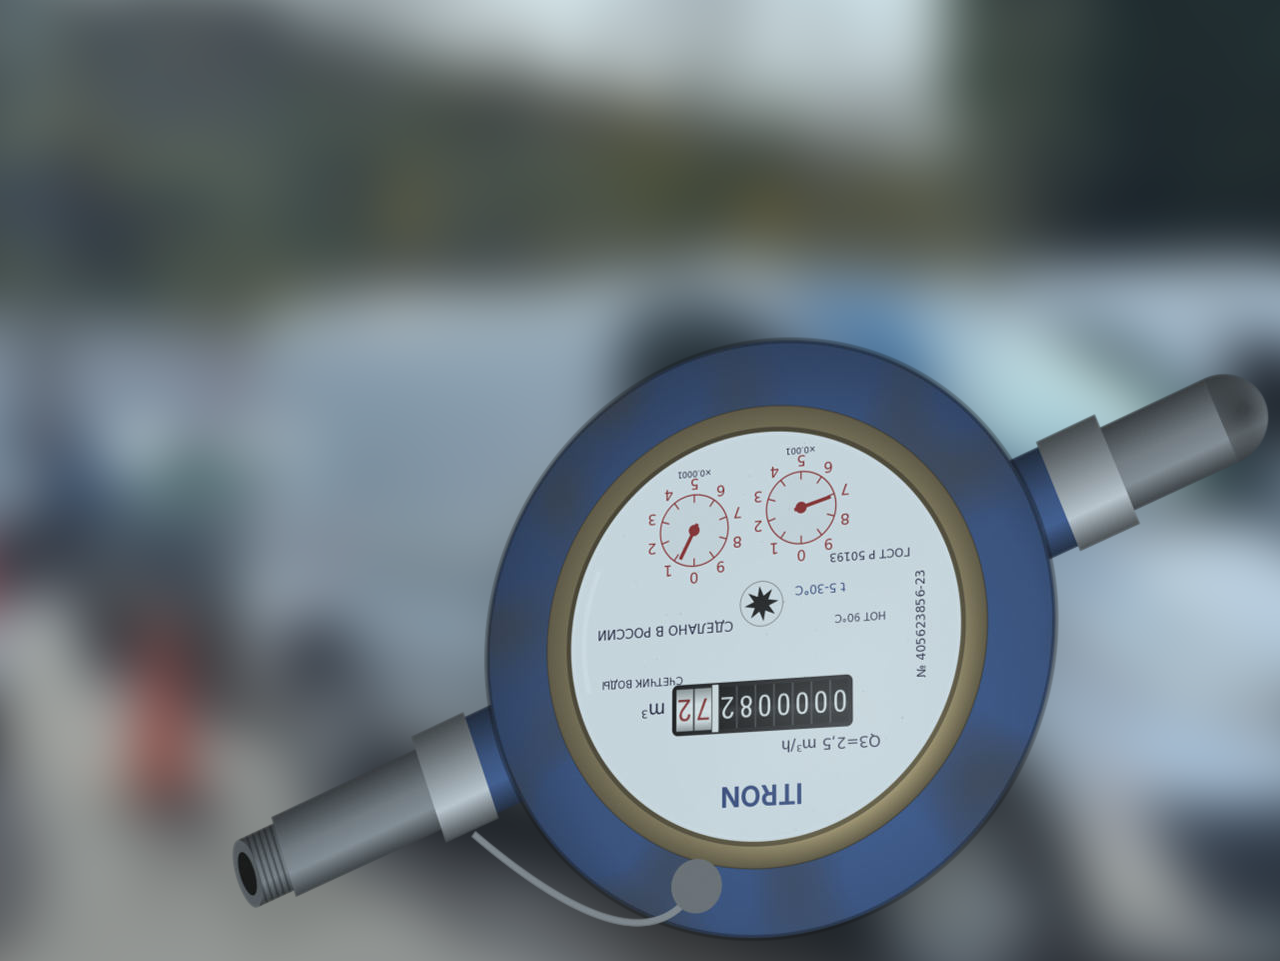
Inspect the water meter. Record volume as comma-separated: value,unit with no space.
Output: 82.7270,m³
